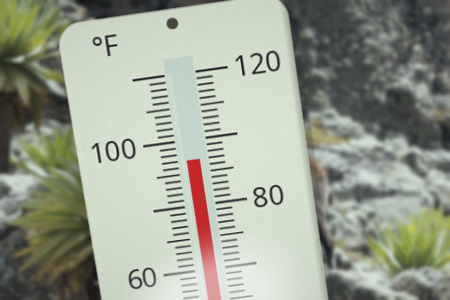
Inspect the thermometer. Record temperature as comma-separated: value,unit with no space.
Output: 94,°F
